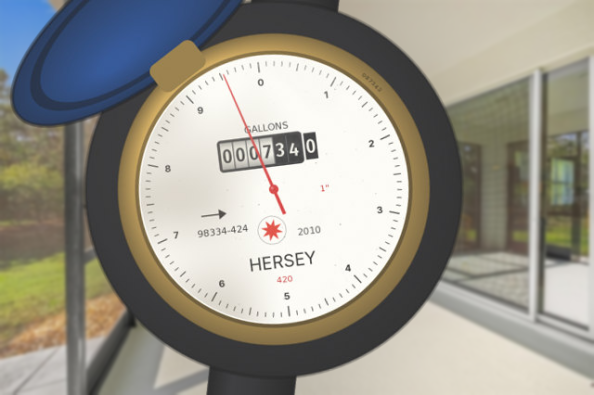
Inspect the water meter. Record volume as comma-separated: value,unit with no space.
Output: 7339.5,gal
